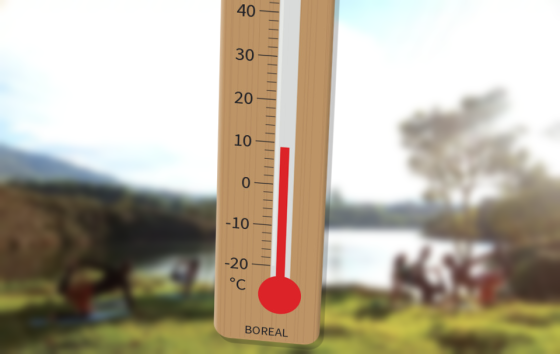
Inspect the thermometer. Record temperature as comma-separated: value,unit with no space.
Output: 9,°C
